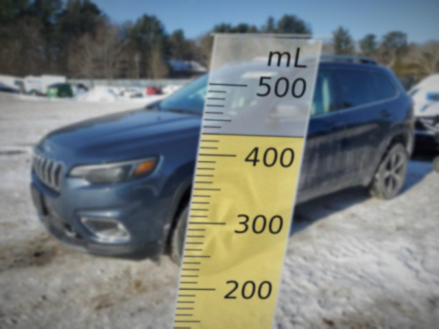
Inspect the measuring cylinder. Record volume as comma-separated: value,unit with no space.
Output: 430,mL
